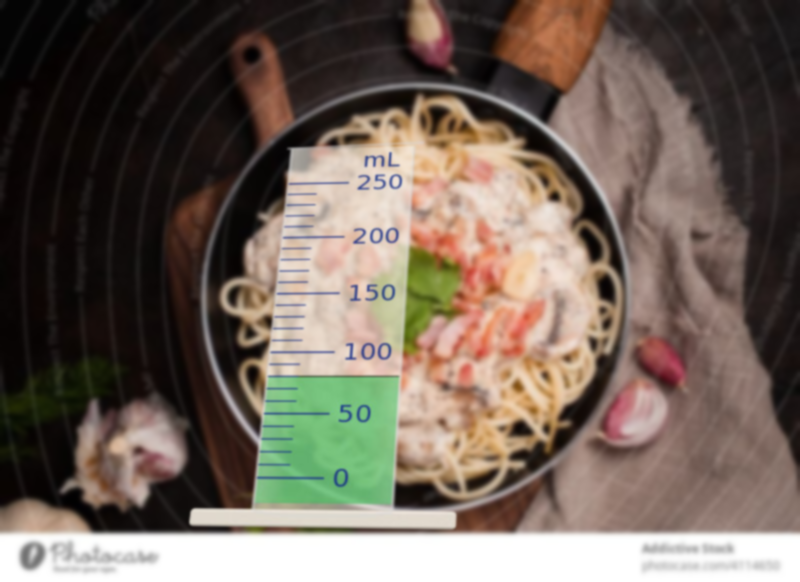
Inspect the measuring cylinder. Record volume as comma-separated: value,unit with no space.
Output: 80,mL
